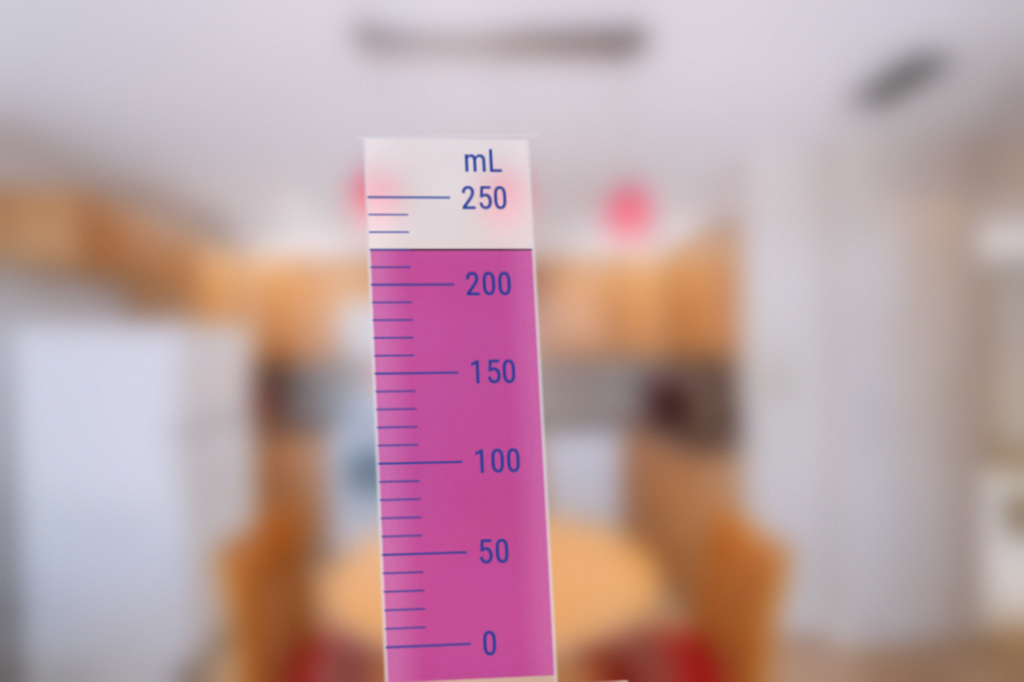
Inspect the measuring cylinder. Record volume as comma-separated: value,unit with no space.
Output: 220,mL
